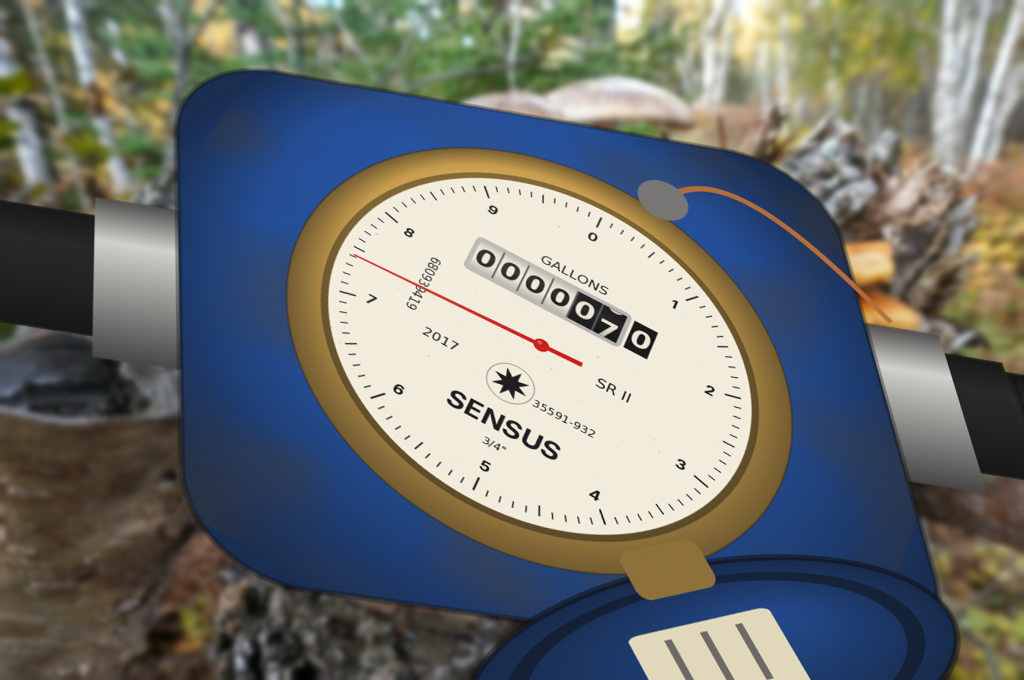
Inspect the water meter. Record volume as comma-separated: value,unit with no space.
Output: 67.4,gal
